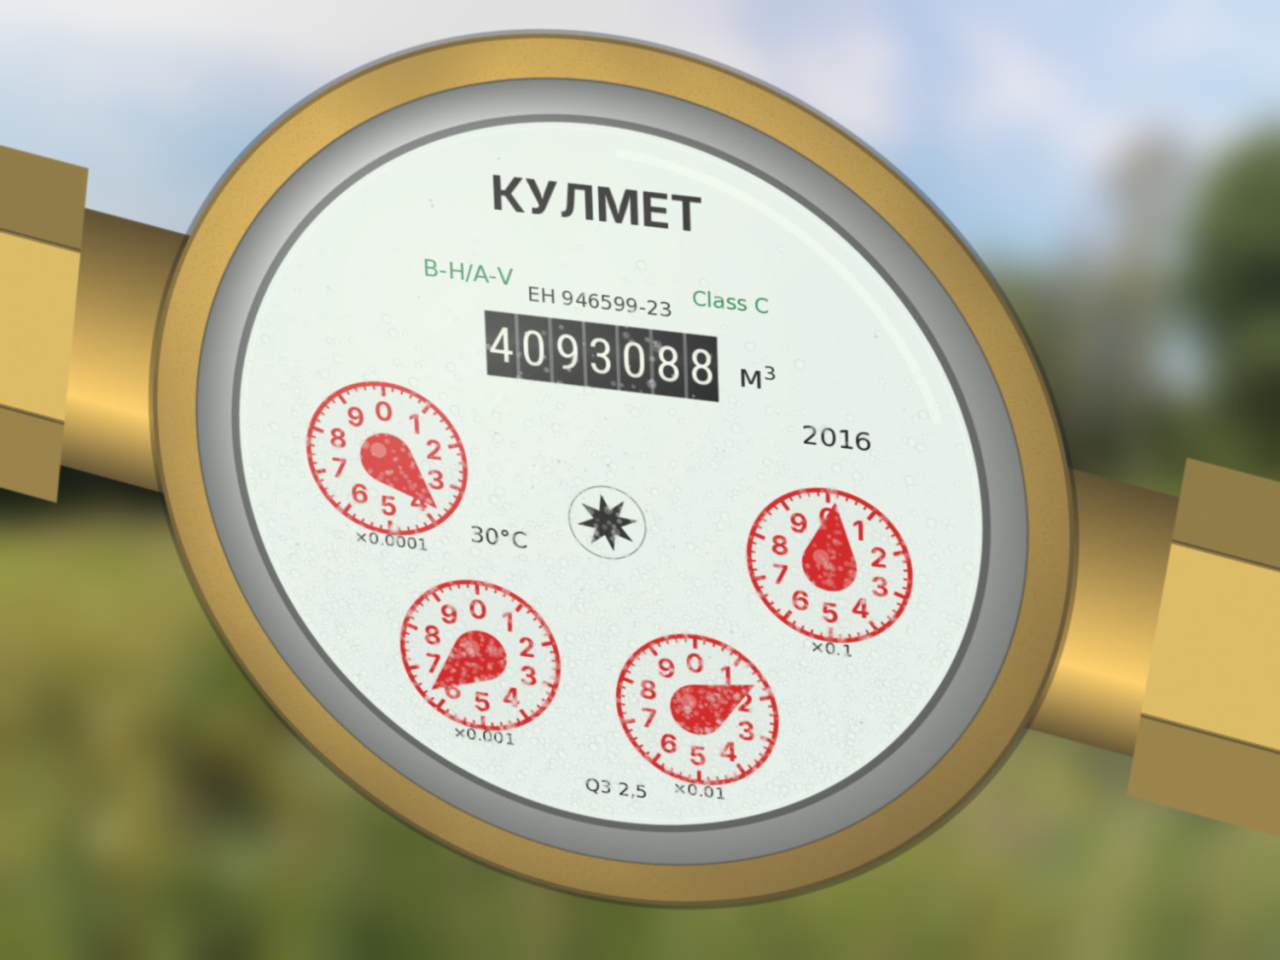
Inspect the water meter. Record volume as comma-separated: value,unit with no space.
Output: 4093088.0163,m³
